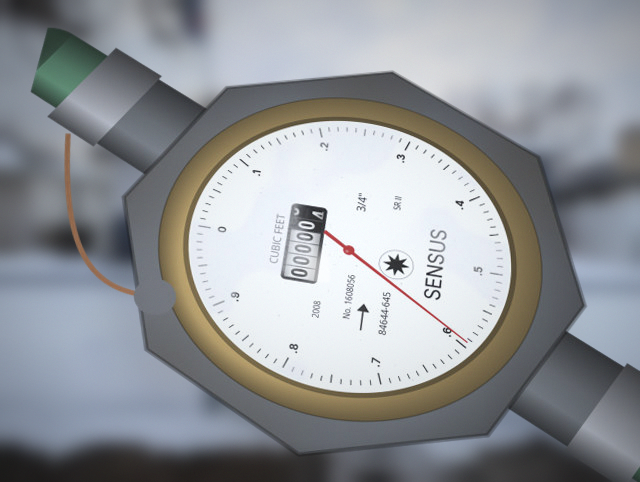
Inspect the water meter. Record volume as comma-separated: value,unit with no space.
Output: 3.59,ft³
